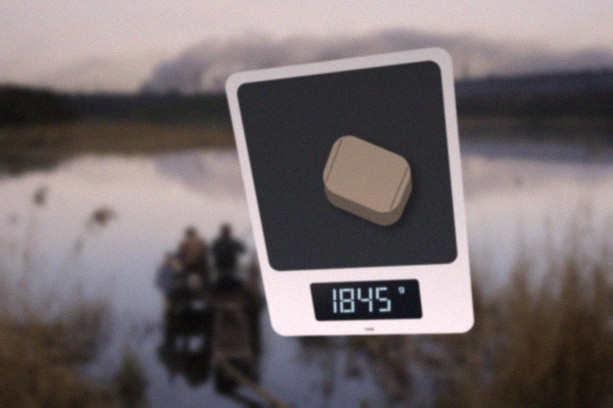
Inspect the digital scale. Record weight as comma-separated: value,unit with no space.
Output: 1845,g
